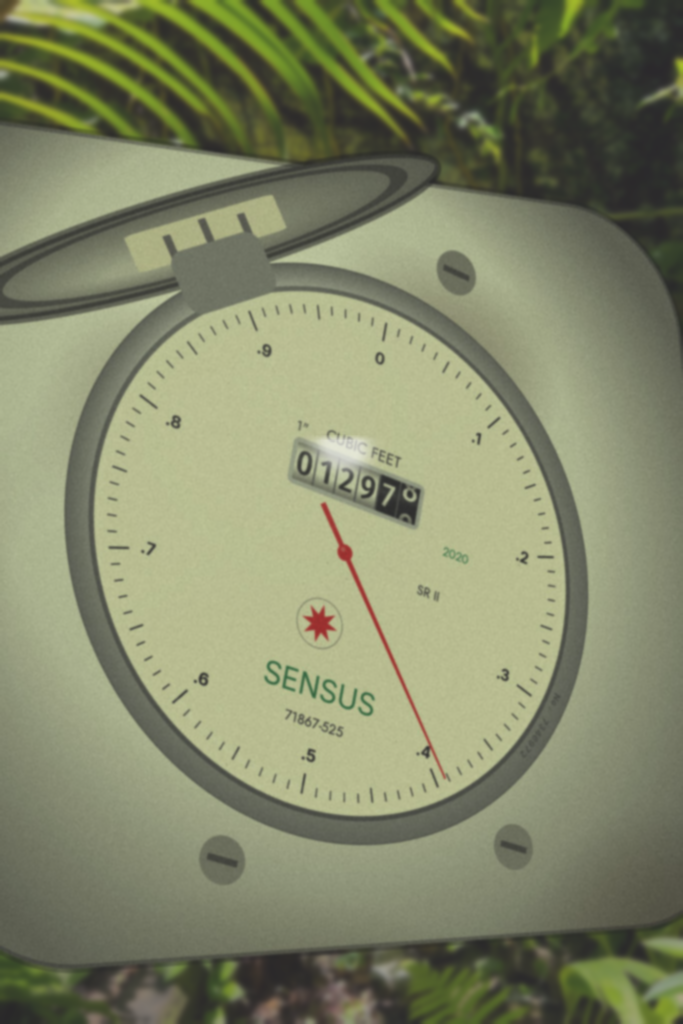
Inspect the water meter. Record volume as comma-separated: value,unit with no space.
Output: 12978.39,ft³
